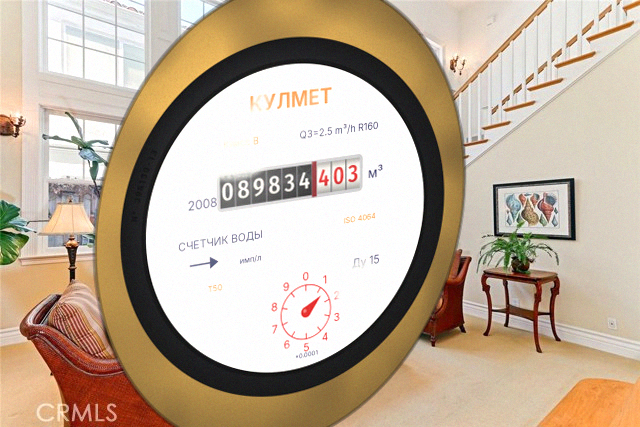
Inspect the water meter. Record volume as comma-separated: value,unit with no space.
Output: 89834.4031,m³
